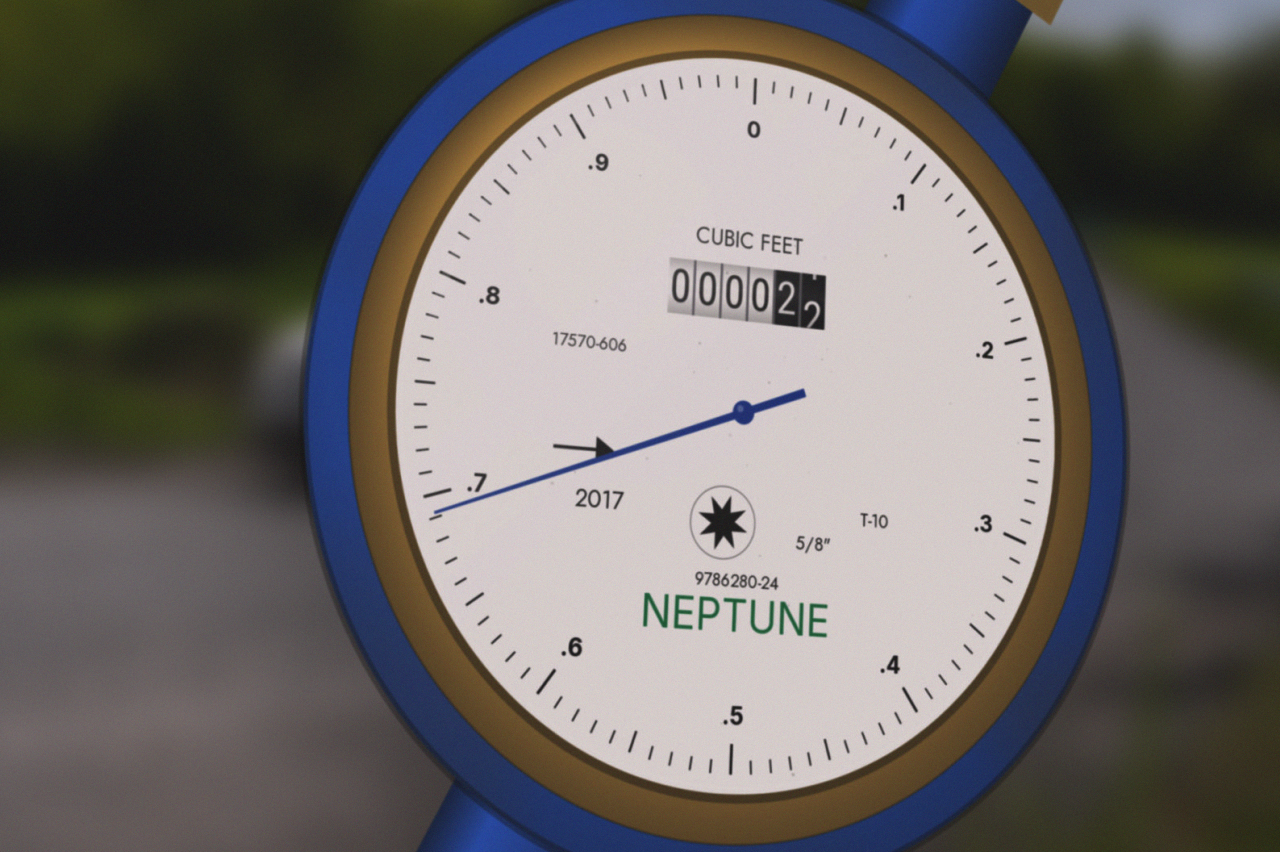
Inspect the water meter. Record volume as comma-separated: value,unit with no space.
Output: 21.69,ft³
